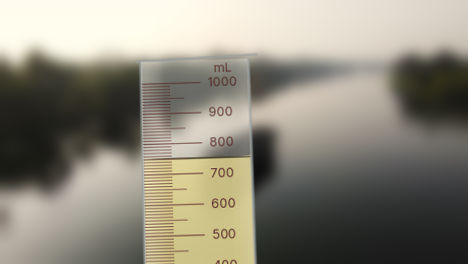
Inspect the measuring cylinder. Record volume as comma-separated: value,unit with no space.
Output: 750,mL
